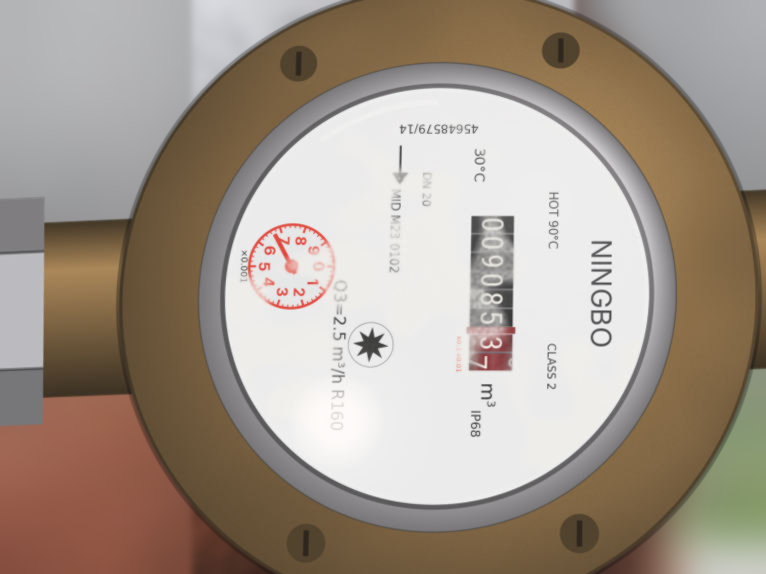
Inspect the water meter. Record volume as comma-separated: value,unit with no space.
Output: 9085.366,m³
